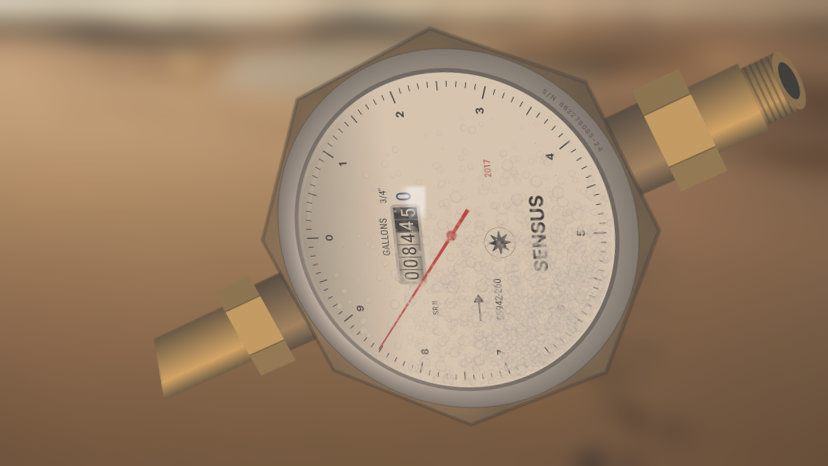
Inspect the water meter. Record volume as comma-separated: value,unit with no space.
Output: 84448.5,gal
